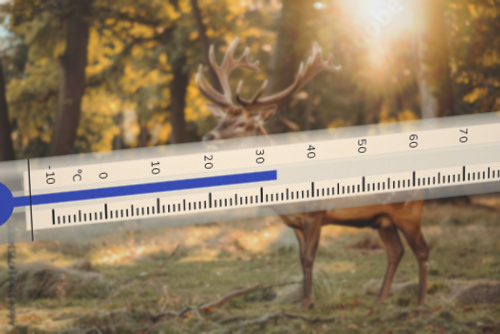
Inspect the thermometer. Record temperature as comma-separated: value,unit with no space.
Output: 33,°C
